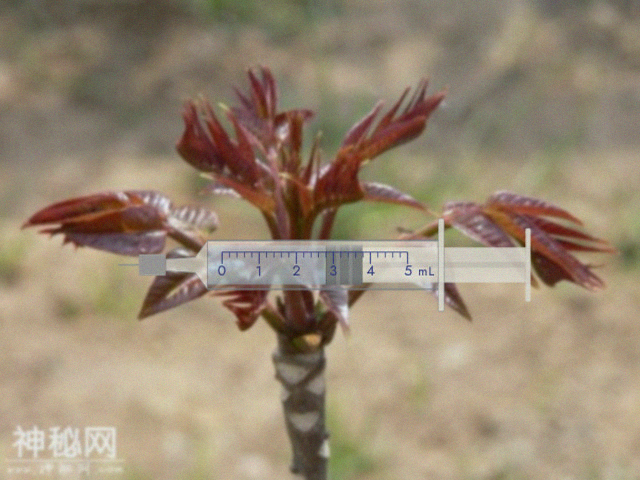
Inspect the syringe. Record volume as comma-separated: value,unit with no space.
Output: 2.8,mL
